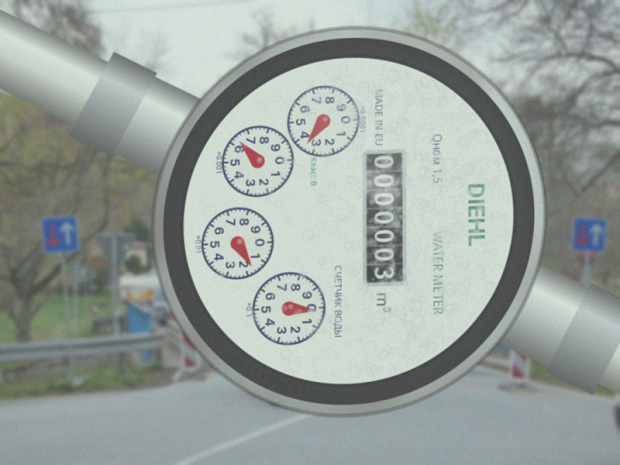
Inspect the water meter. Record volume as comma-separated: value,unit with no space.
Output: 3.0163,m³
